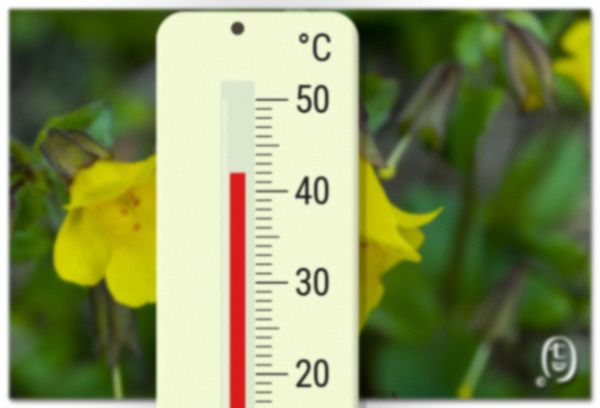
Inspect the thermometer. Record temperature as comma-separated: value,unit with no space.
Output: 42,°C
